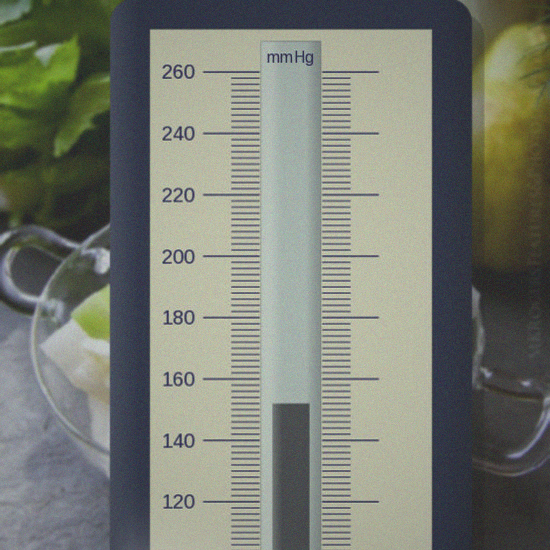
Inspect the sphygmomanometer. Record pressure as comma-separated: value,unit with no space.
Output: 152,mmHg
